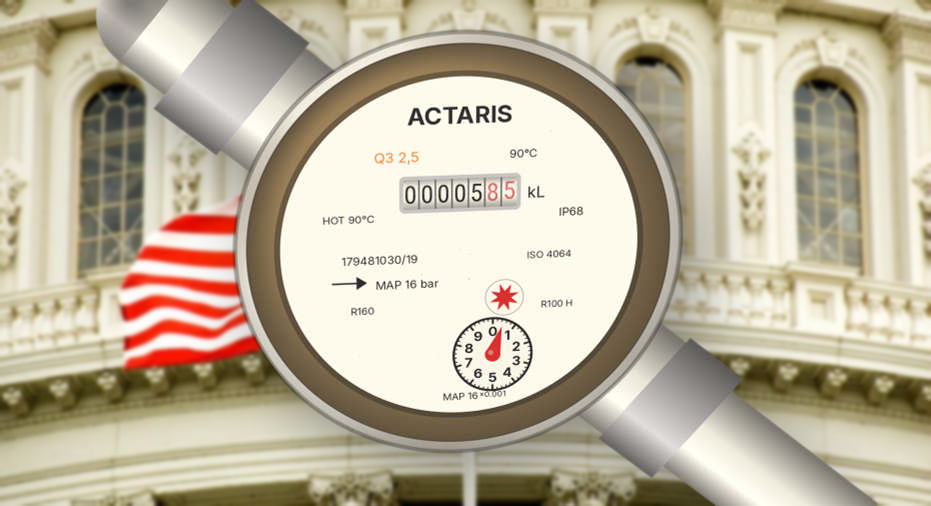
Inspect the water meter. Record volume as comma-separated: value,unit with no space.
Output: 5.850,kL
